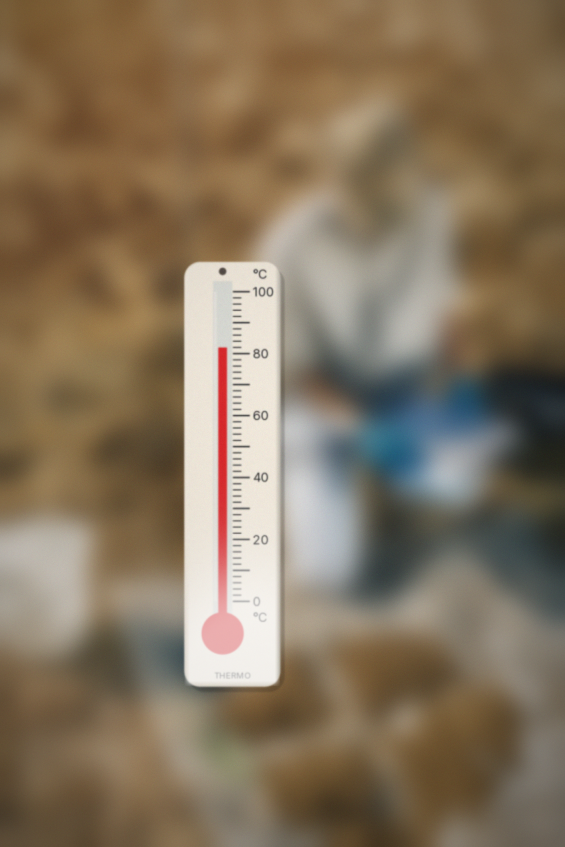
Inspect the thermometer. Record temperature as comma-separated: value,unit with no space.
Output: 82,°C
